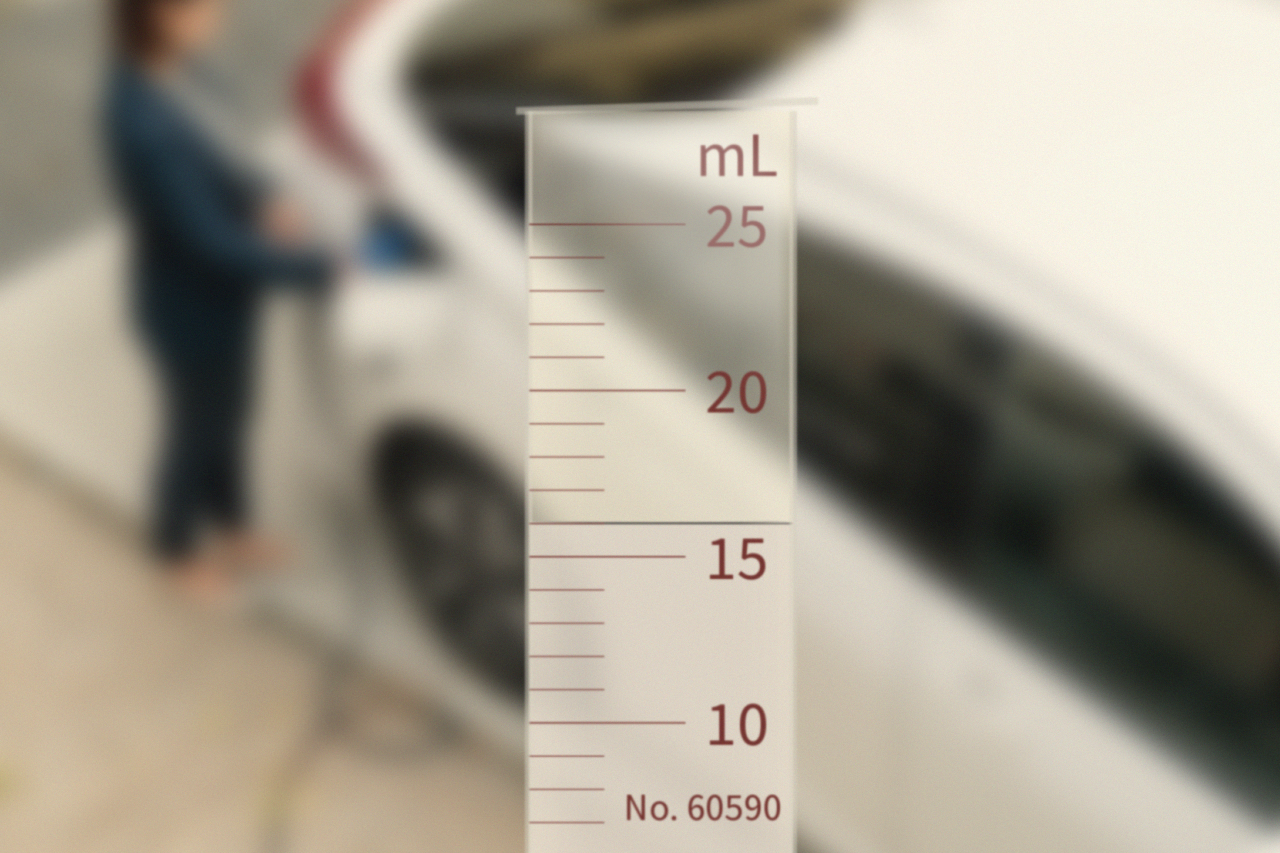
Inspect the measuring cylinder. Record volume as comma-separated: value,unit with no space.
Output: 16,mL
